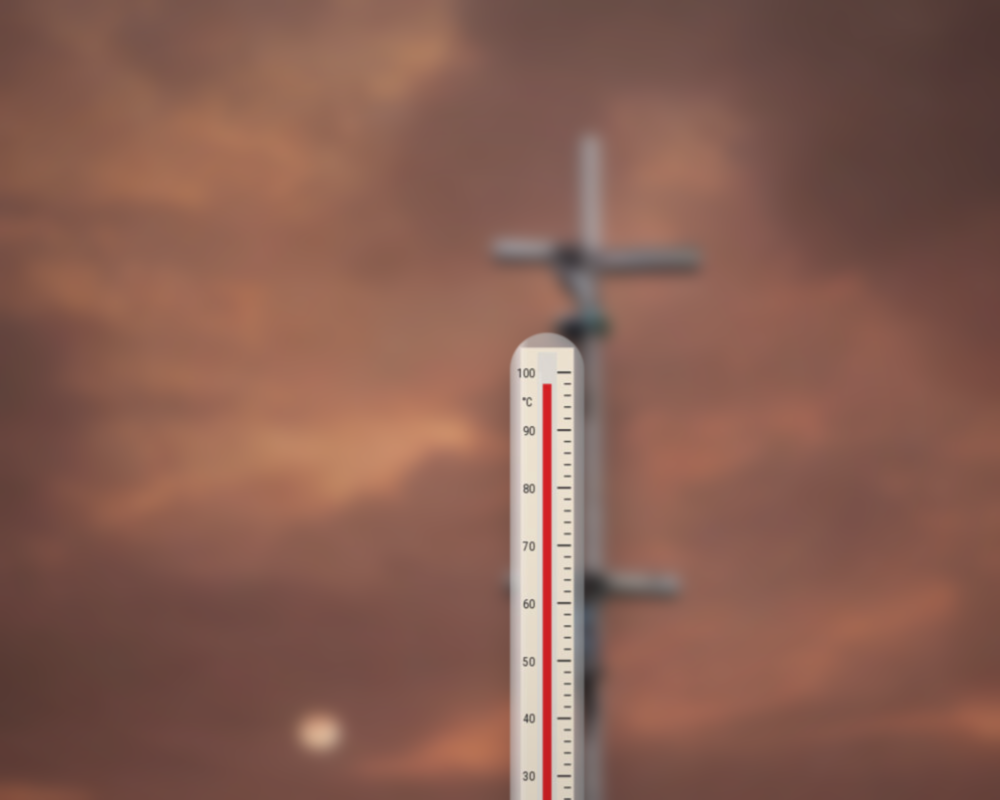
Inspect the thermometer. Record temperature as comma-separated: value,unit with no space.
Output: 98,°C
